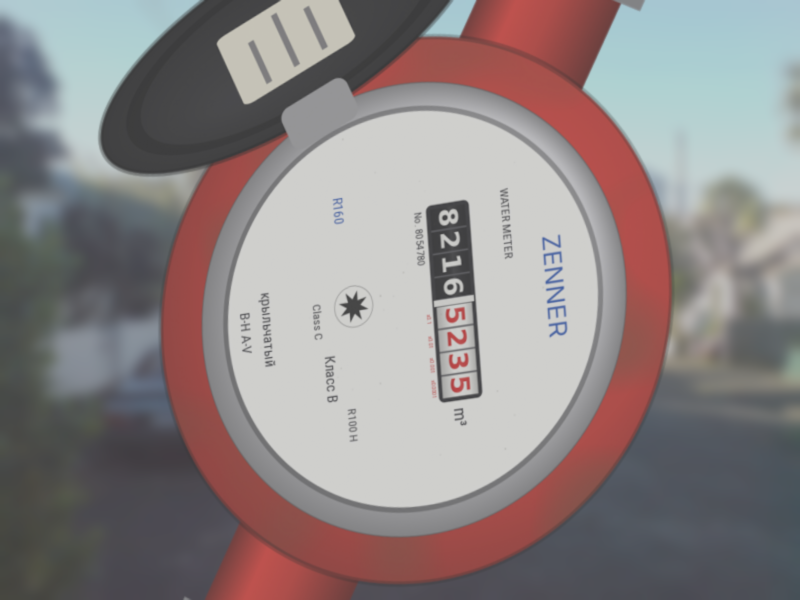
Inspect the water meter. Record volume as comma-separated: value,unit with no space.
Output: 8216.5235,m³
